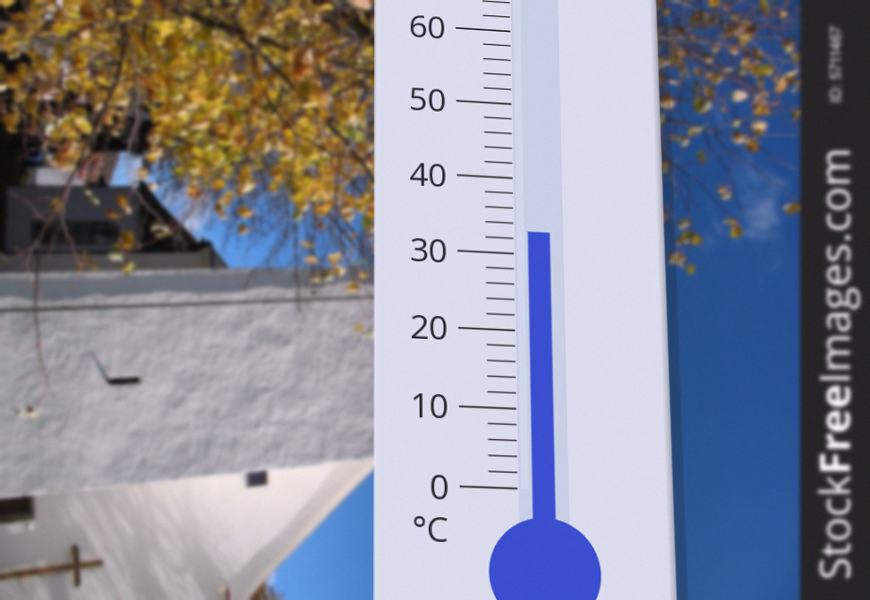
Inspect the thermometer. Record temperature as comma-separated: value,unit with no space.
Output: 33,°C
